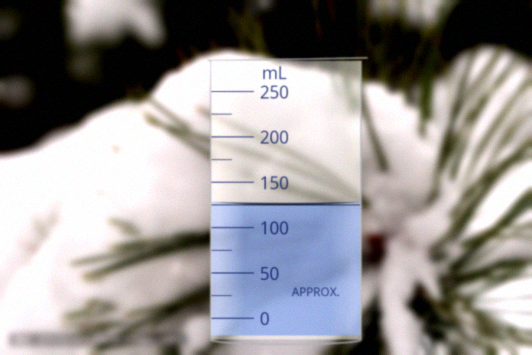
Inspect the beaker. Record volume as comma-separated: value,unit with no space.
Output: 125,mL
